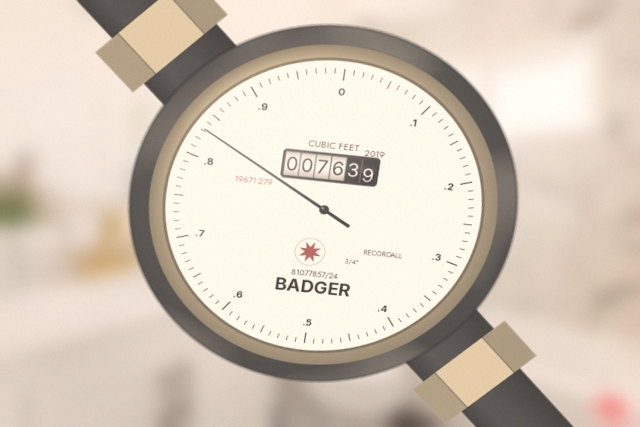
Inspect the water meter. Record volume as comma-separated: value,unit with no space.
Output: 7638.83,ft³
